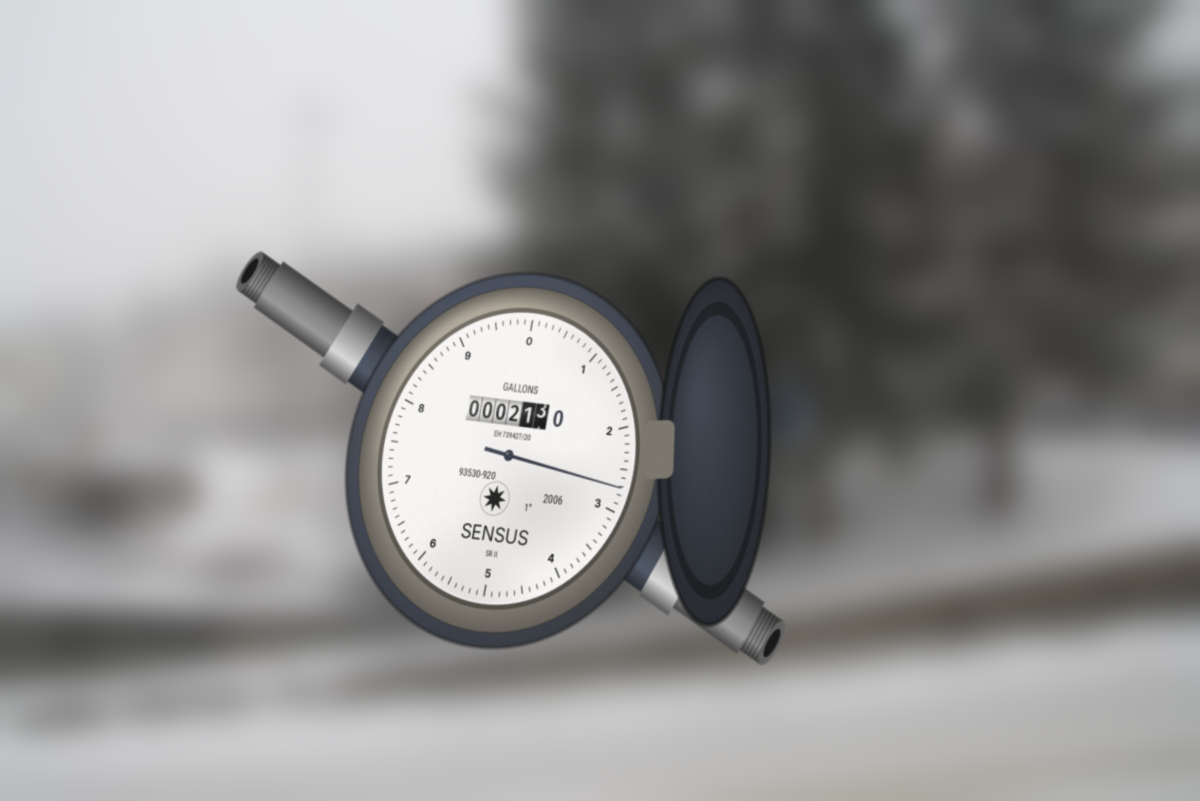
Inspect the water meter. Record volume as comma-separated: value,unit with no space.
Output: 2132.7,gal
